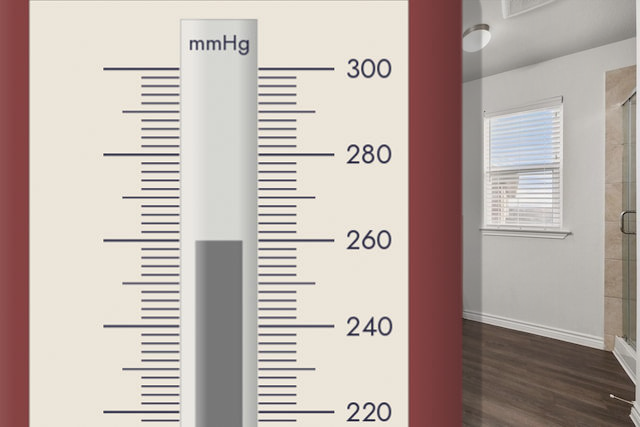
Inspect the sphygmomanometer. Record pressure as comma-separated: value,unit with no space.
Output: 260,mmHg
